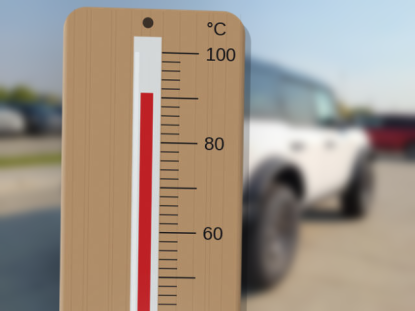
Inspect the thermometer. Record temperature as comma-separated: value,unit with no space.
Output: 91,°C
